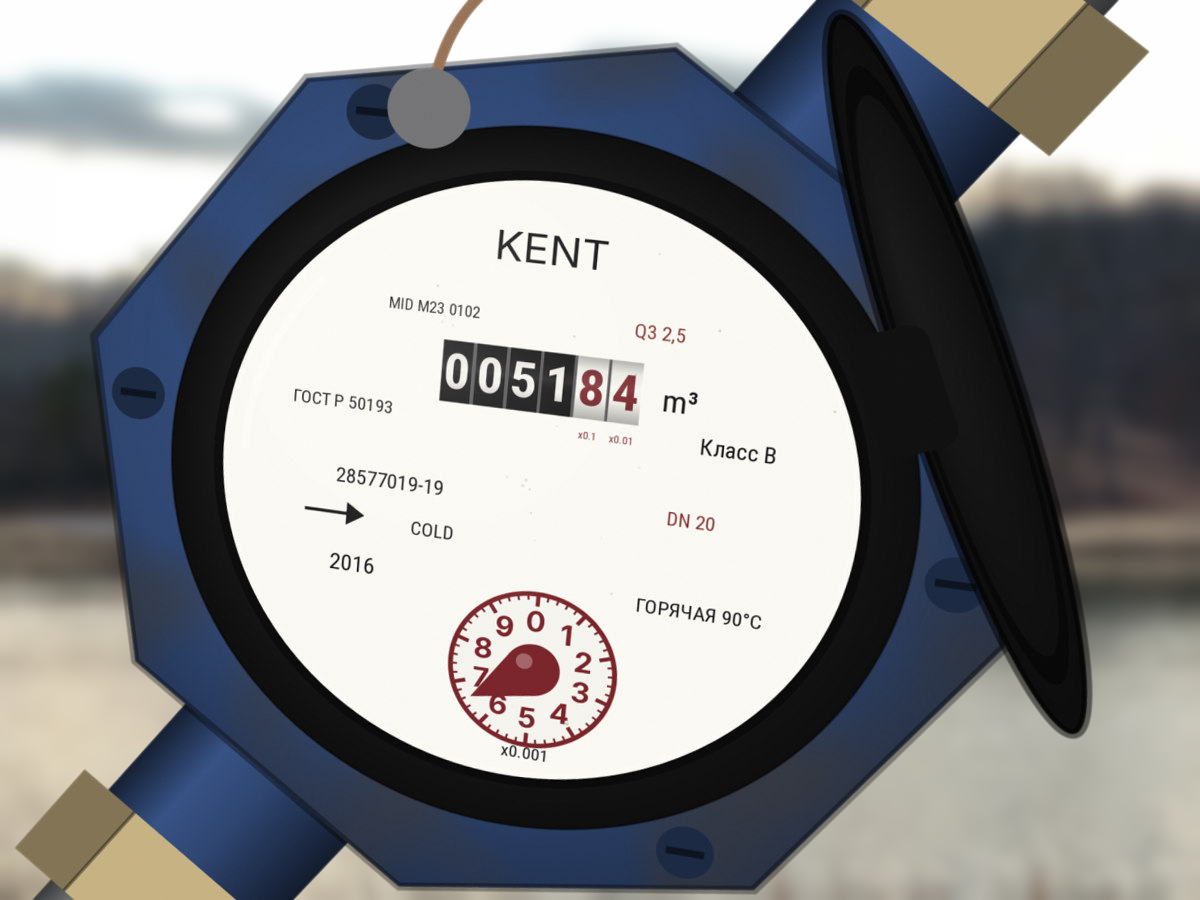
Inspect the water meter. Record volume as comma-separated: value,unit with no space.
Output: 51.846,m³
